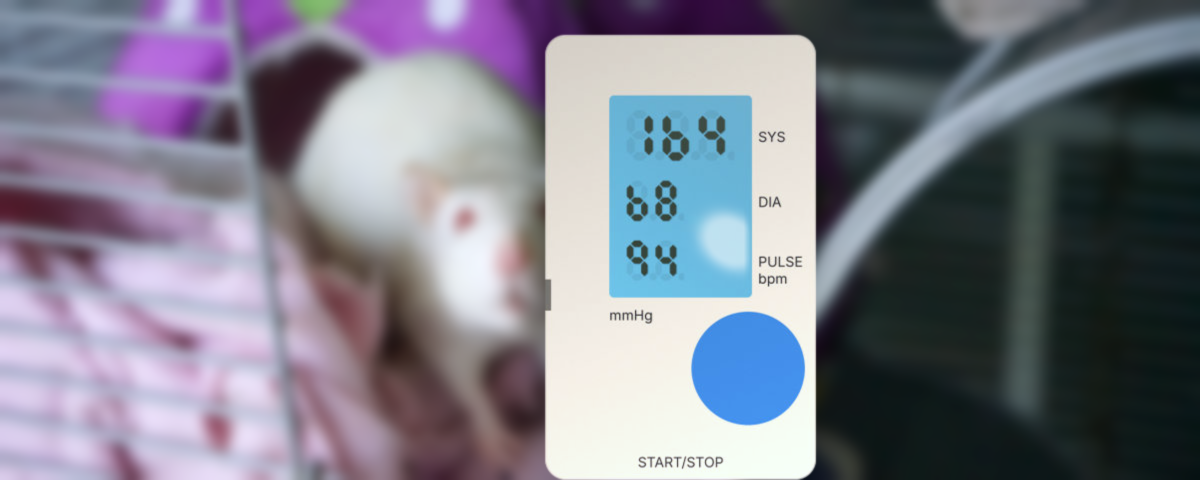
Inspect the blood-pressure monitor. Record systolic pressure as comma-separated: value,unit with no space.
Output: 164,mmHg
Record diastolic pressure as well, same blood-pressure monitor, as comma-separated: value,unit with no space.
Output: 68,mmHg
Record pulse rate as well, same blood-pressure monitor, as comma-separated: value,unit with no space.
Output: 94,bpm
